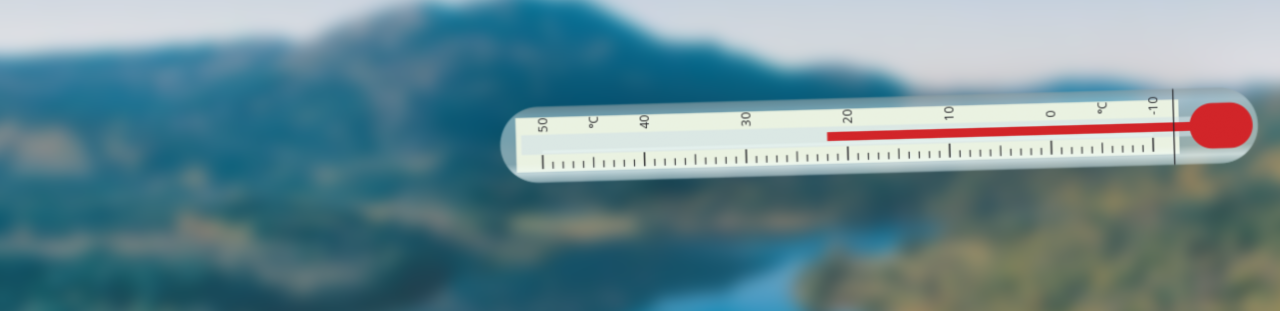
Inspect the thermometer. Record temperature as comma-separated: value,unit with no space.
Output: 22,°C
